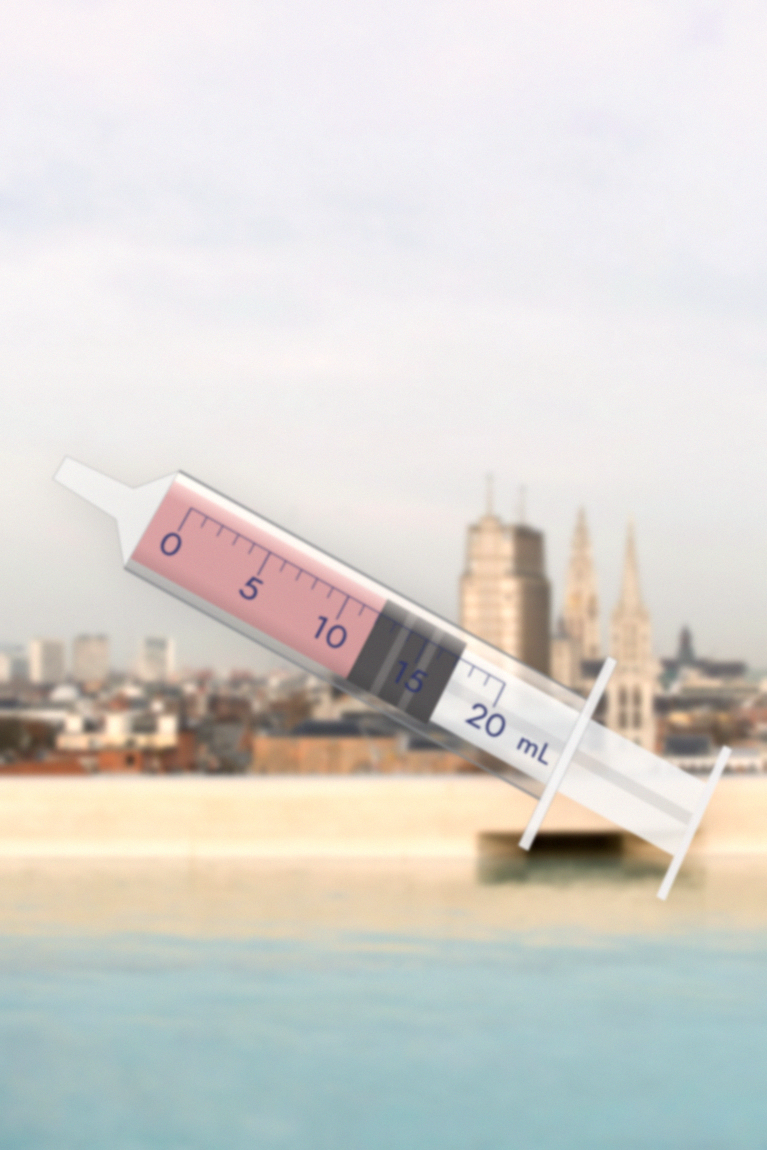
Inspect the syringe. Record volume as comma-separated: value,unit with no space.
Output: 12,mL
